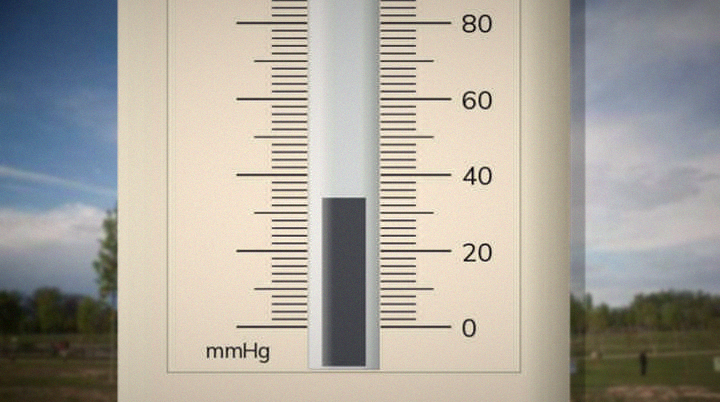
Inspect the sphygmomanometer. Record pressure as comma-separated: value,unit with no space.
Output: 34,mmHg
